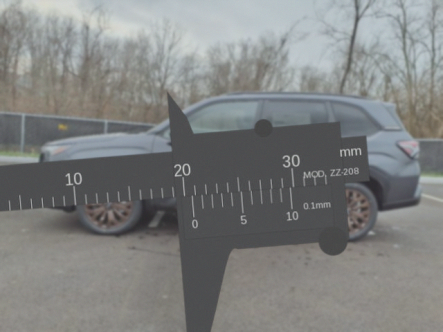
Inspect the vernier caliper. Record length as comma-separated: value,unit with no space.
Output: 20.7,mm
